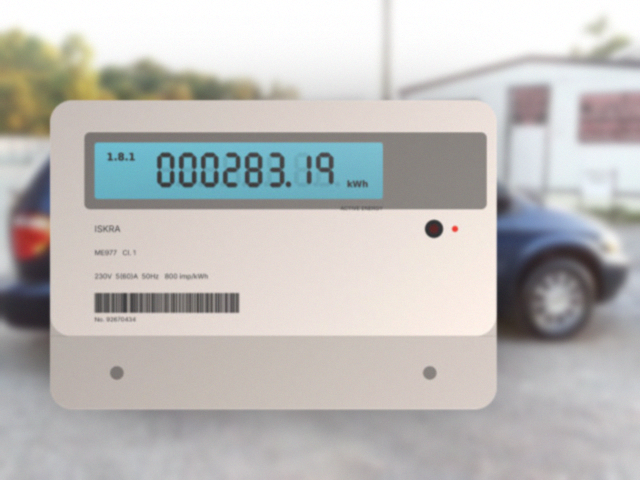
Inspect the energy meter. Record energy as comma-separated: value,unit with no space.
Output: 283.19,kWh
